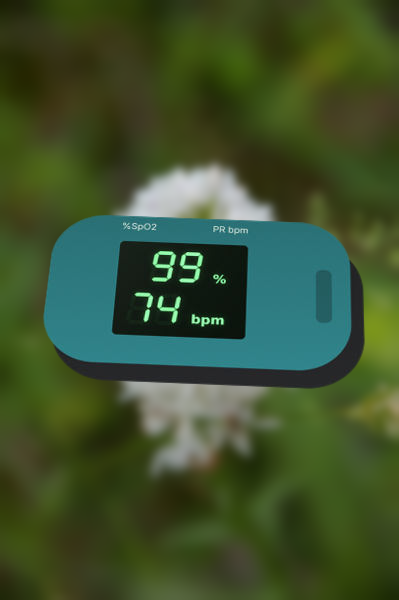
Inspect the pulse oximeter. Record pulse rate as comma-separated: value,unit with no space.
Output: 74,bpm
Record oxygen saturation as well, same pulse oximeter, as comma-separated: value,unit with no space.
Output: 99,%
